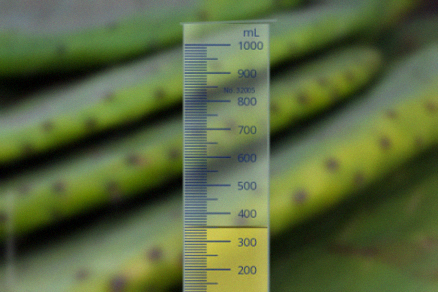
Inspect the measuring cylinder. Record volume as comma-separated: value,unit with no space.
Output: 350,mL
